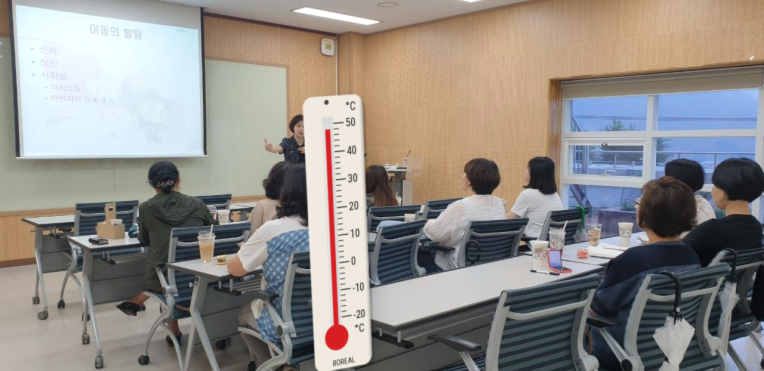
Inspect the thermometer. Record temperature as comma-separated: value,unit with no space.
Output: 48,°C
